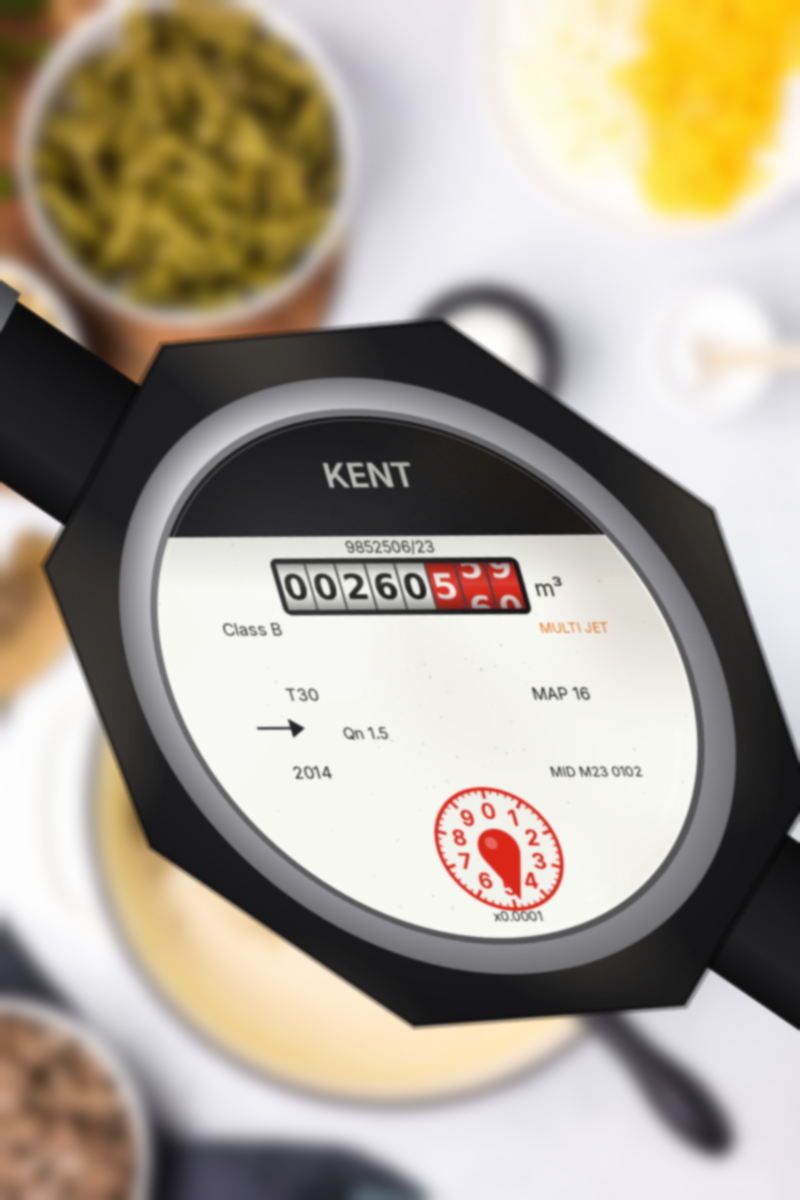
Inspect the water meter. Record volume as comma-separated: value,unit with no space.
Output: 260.5594,m³
